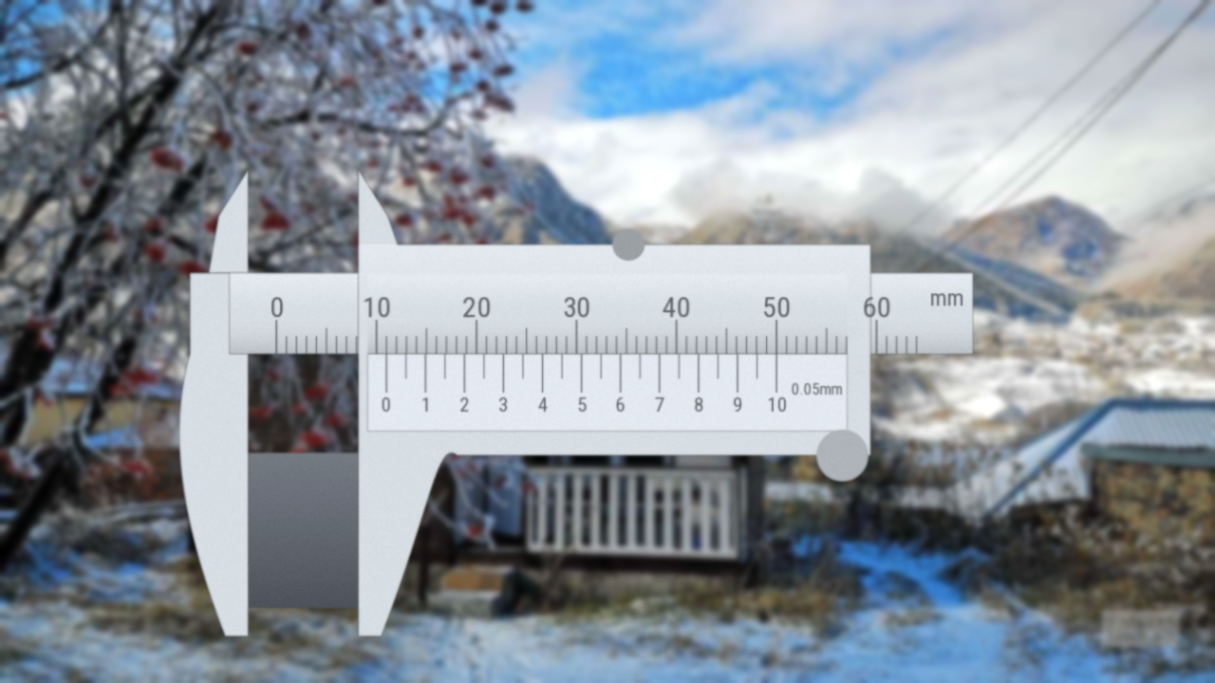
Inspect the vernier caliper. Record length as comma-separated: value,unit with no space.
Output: 11.0,mm
